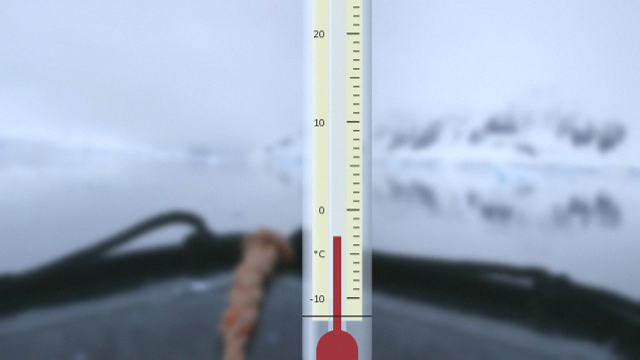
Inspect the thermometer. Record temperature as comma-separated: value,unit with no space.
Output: -3,°C
